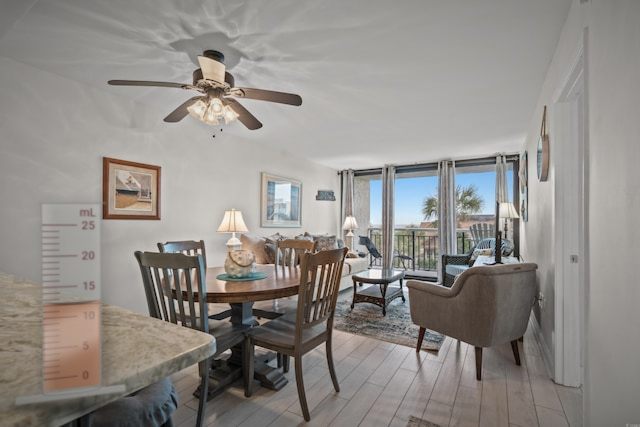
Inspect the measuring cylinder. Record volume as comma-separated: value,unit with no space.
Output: 12,mL
